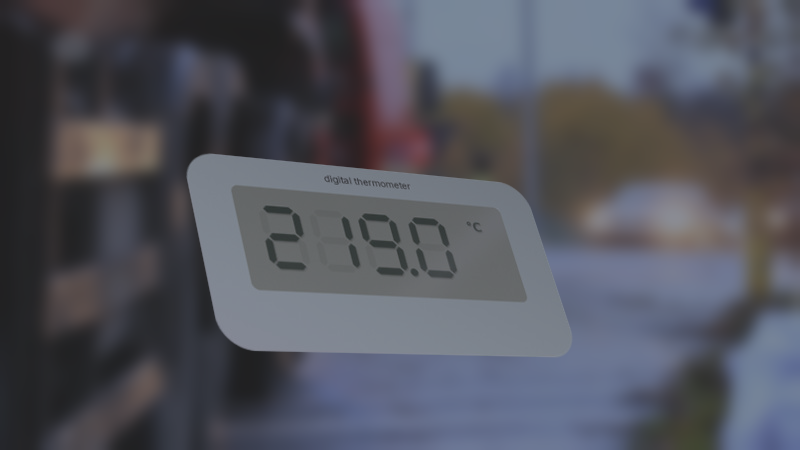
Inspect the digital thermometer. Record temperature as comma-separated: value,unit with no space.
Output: 219.0,°C
